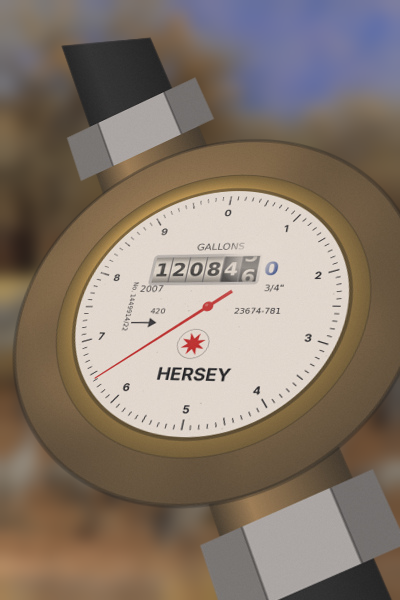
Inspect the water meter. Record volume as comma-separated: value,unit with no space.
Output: 1208456.4,gal
